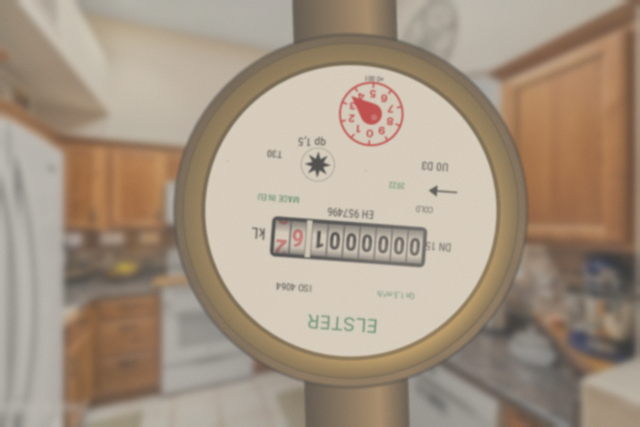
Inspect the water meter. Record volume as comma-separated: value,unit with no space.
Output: 1.623,kL
